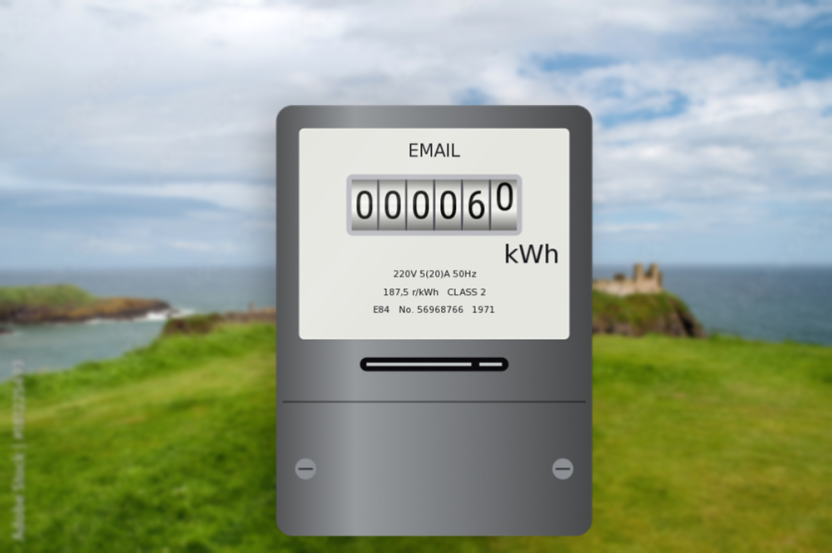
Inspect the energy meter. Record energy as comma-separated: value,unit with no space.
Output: 60,kWh
